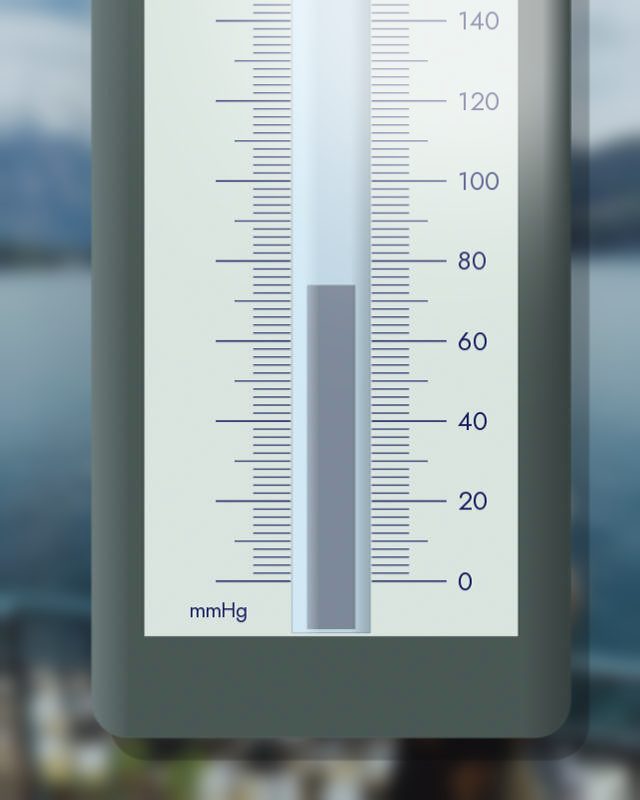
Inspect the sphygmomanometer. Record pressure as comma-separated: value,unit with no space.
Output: 74,mmHg
